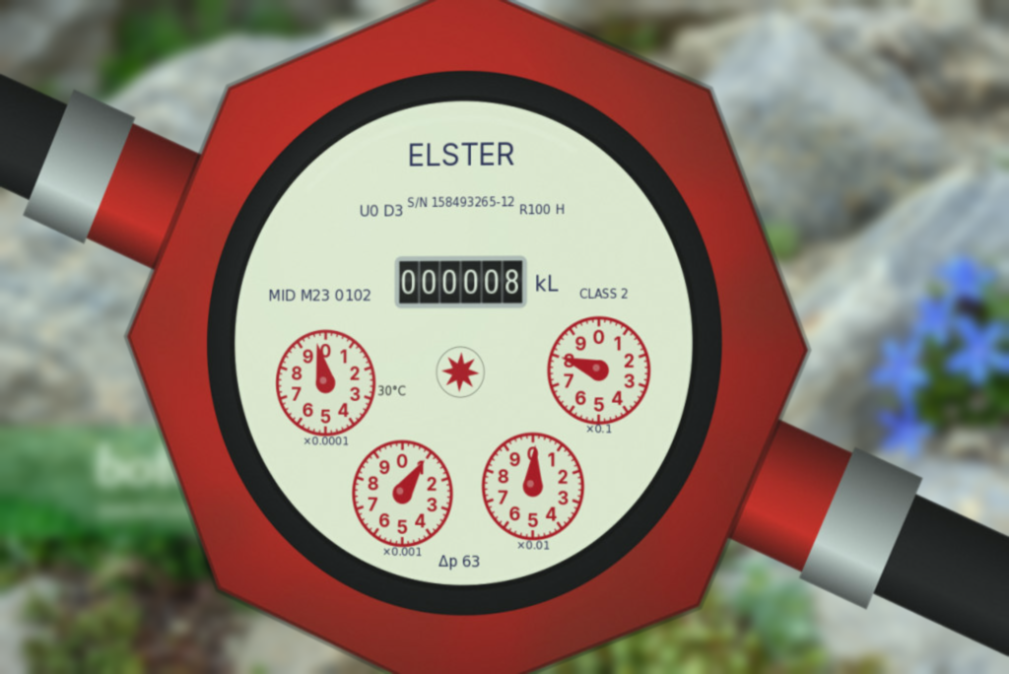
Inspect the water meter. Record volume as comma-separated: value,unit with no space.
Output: 8.8009,kL
